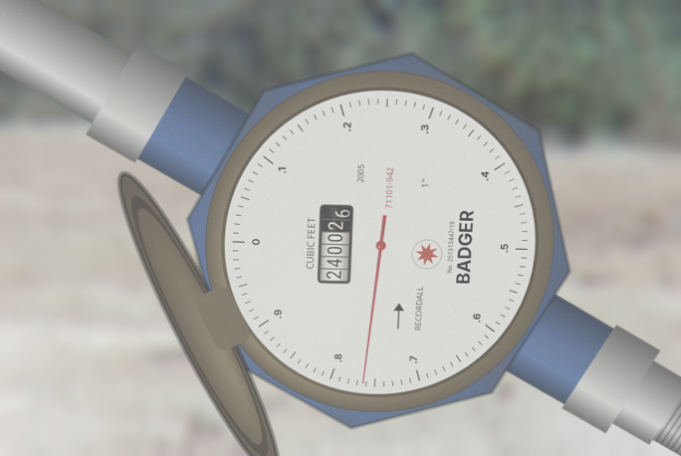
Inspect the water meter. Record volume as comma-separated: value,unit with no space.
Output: 240025.76,ft³
